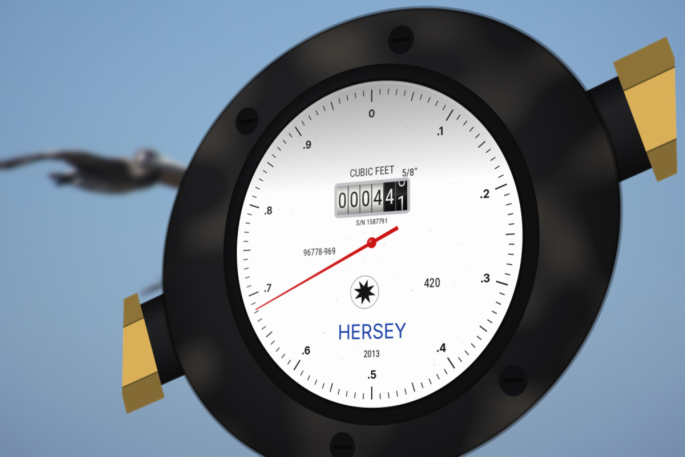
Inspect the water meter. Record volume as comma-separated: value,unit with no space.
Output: 440.68,ft³
